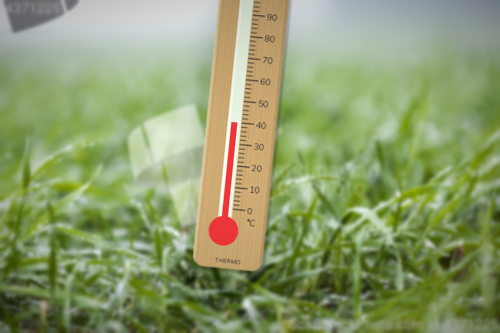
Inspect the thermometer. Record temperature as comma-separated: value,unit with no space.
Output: 40,°C
